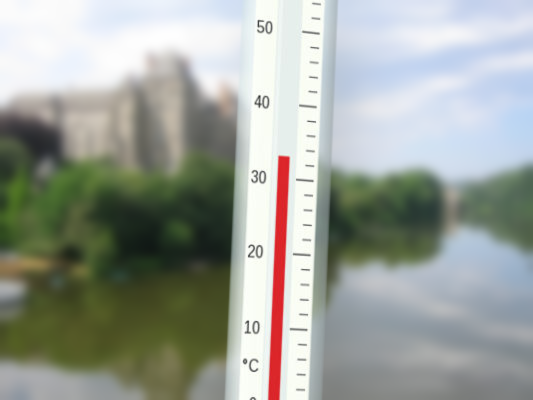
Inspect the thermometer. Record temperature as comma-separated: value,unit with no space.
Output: 33,°C
